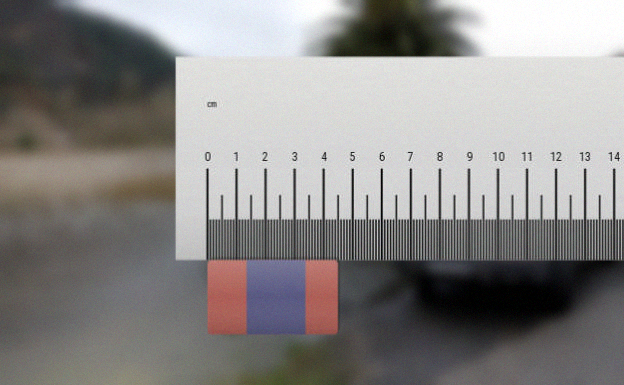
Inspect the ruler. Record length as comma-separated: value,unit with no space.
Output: 4.5,cm
